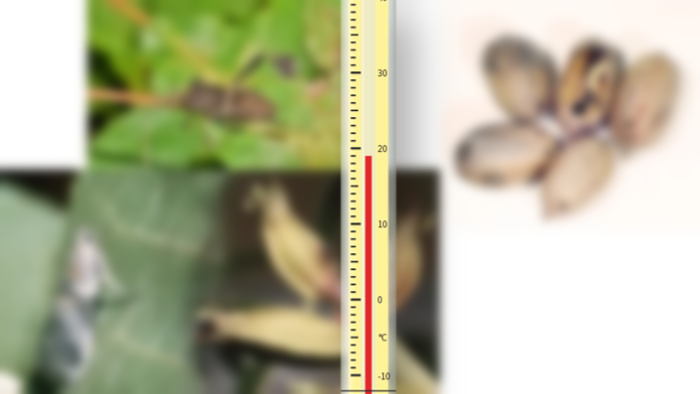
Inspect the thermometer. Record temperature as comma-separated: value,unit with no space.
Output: 19,°C
